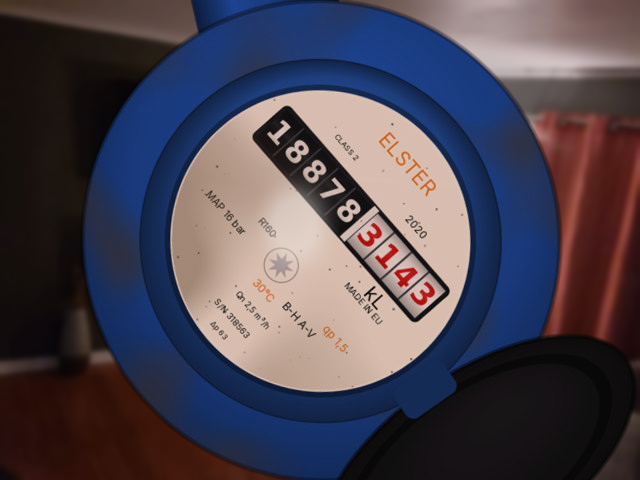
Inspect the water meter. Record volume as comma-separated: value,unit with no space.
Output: 18878.3143,kL
